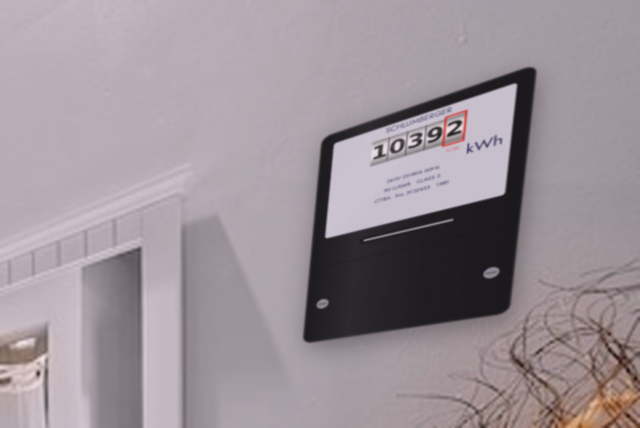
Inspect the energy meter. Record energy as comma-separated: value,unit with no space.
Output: 1039.2,kWh
